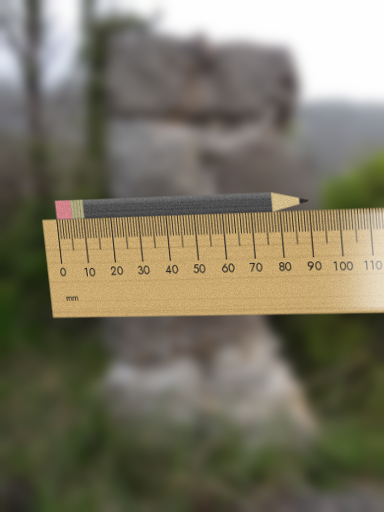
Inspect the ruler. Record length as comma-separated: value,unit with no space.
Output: 90,mm
